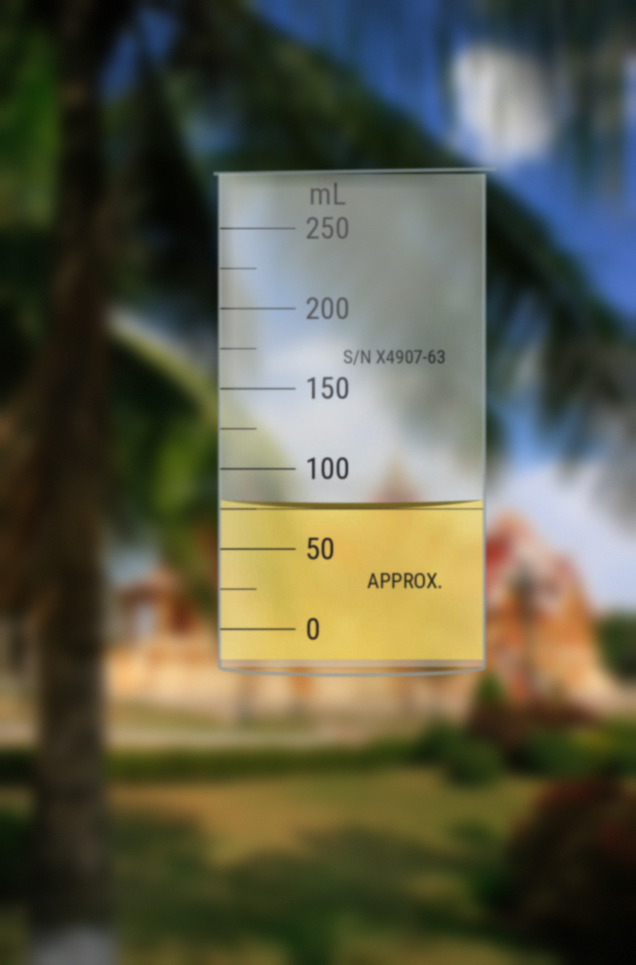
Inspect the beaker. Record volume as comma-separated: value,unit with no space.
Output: 75,mL
